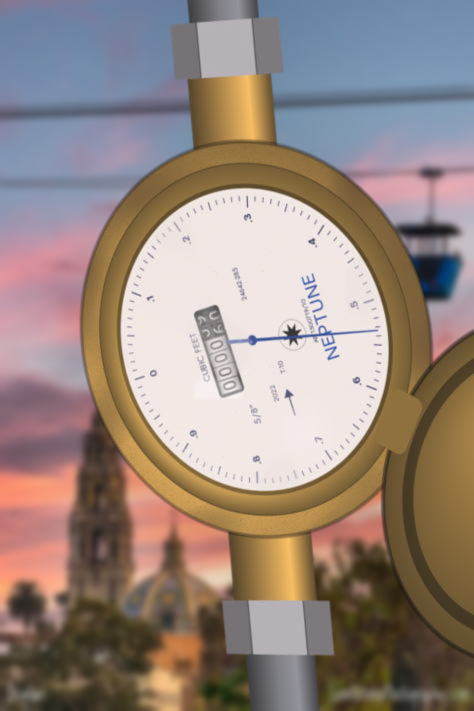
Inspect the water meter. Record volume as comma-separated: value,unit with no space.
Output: 59.53,ft³
